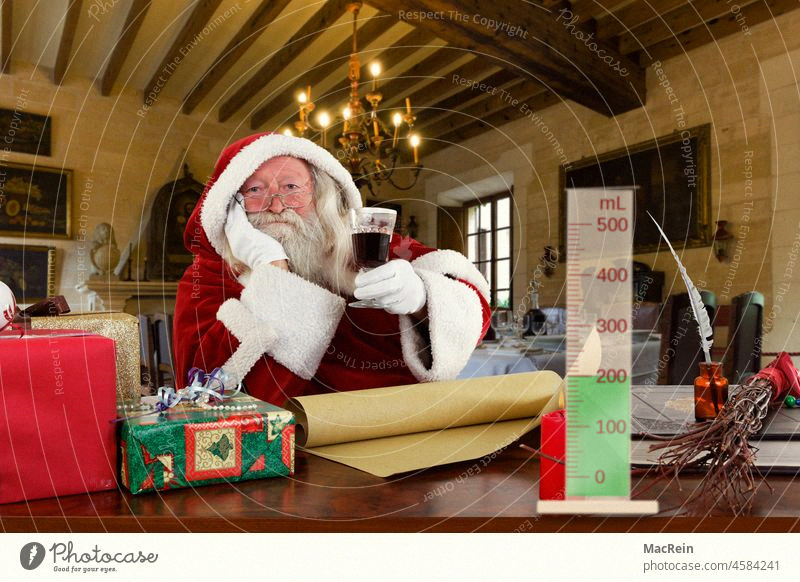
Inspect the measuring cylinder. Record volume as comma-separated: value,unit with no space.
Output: 200,mL
